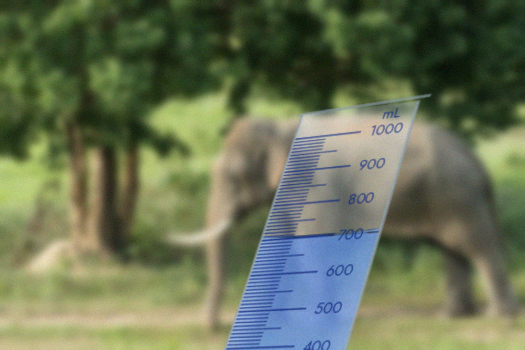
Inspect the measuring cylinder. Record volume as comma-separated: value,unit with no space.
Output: 700,mL
